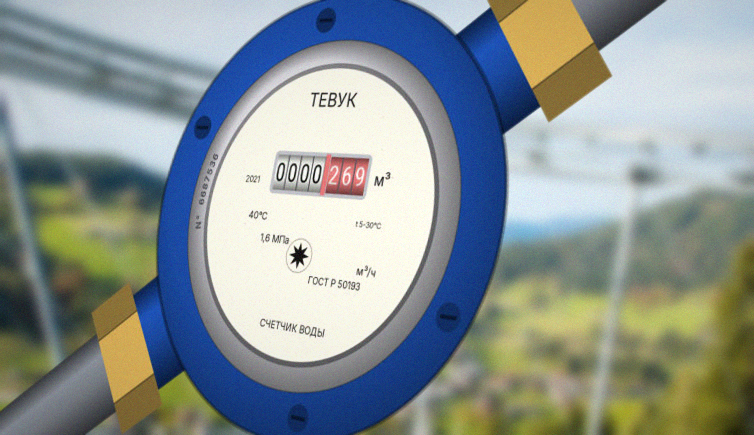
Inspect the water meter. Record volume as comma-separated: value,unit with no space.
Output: 0.269,m³
